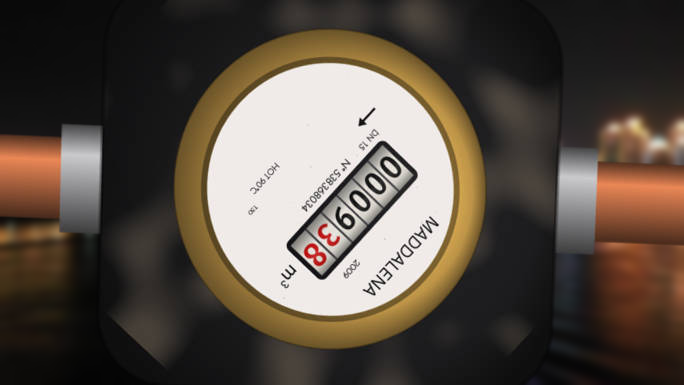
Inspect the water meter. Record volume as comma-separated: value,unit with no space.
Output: 9.38,m³
